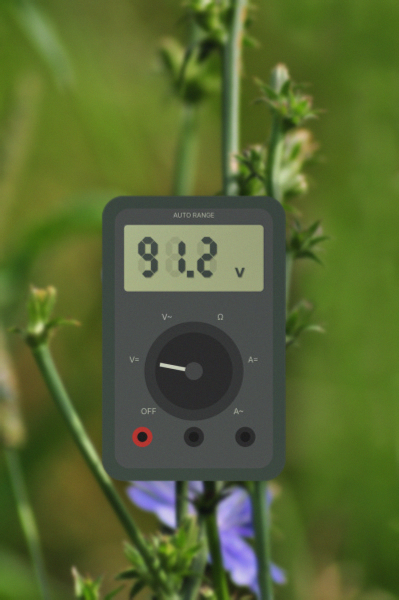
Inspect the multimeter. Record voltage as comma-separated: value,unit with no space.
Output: 91.2,V
